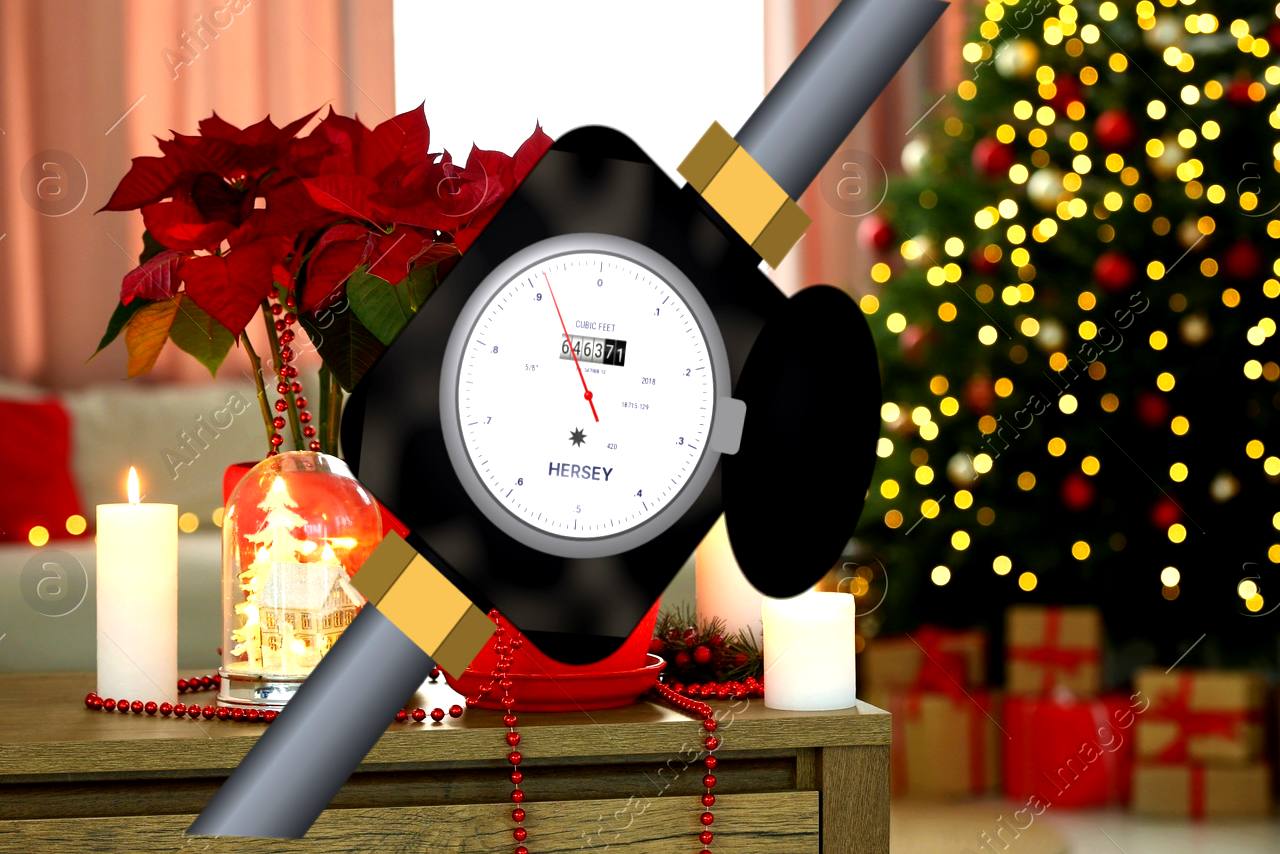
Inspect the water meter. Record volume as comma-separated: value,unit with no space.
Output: 646370.92,ft³
